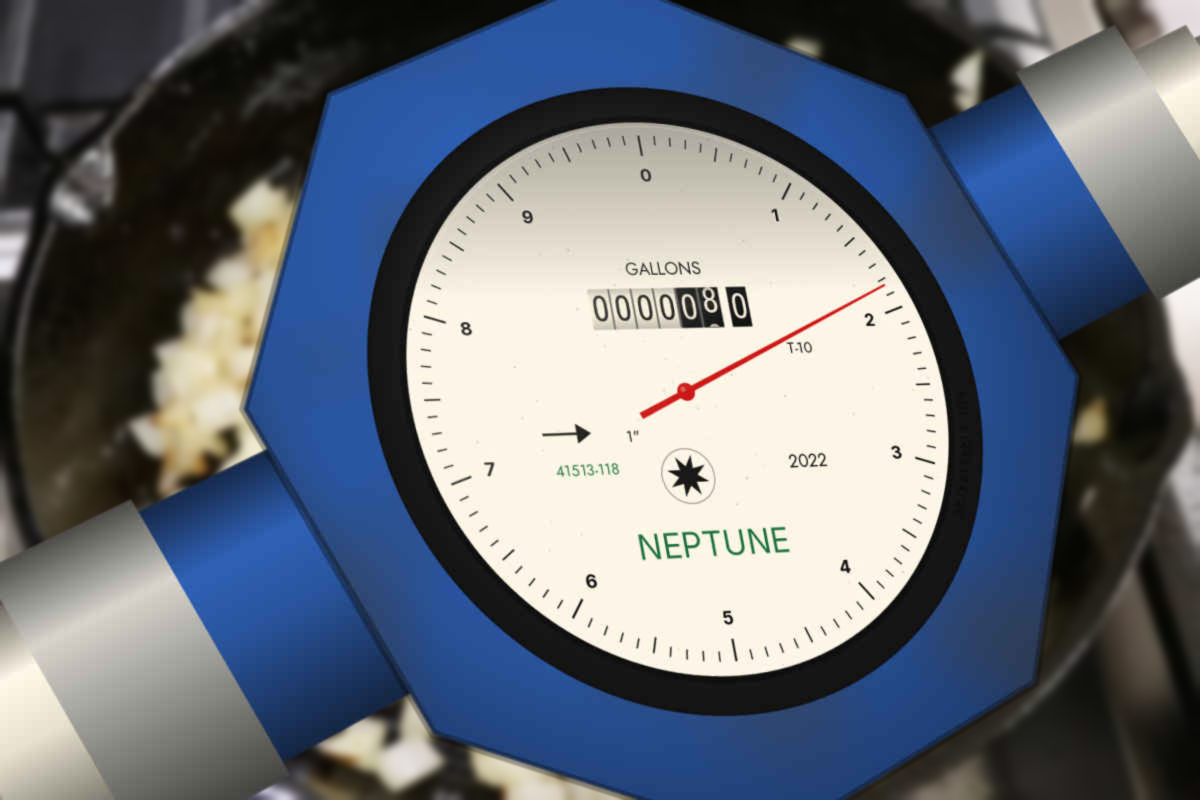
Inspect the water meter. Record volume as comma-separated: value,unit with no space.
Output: 81.8,gal
